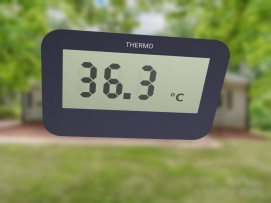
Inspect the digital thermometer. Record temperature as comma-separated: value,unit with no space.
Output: 36.3,°C
